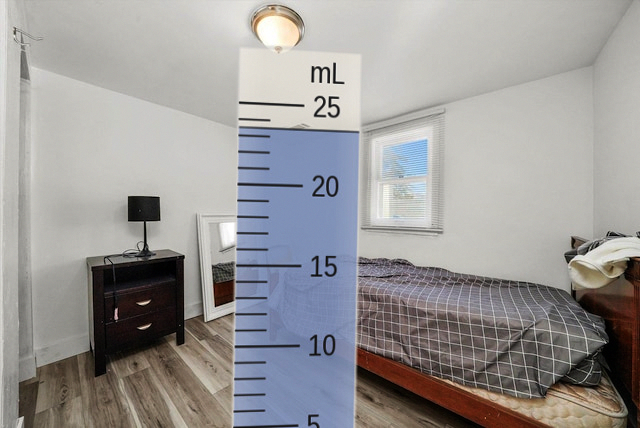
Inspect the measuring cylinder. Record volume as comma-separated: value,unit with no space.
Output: 23.5,mL
